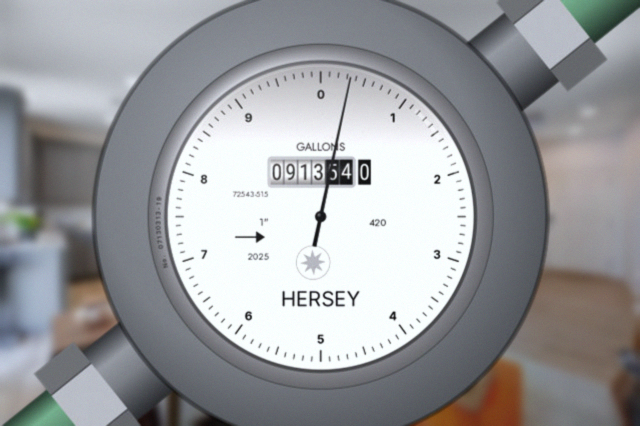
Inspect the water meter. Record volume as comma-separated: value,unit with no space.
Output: 913540.3,gal
